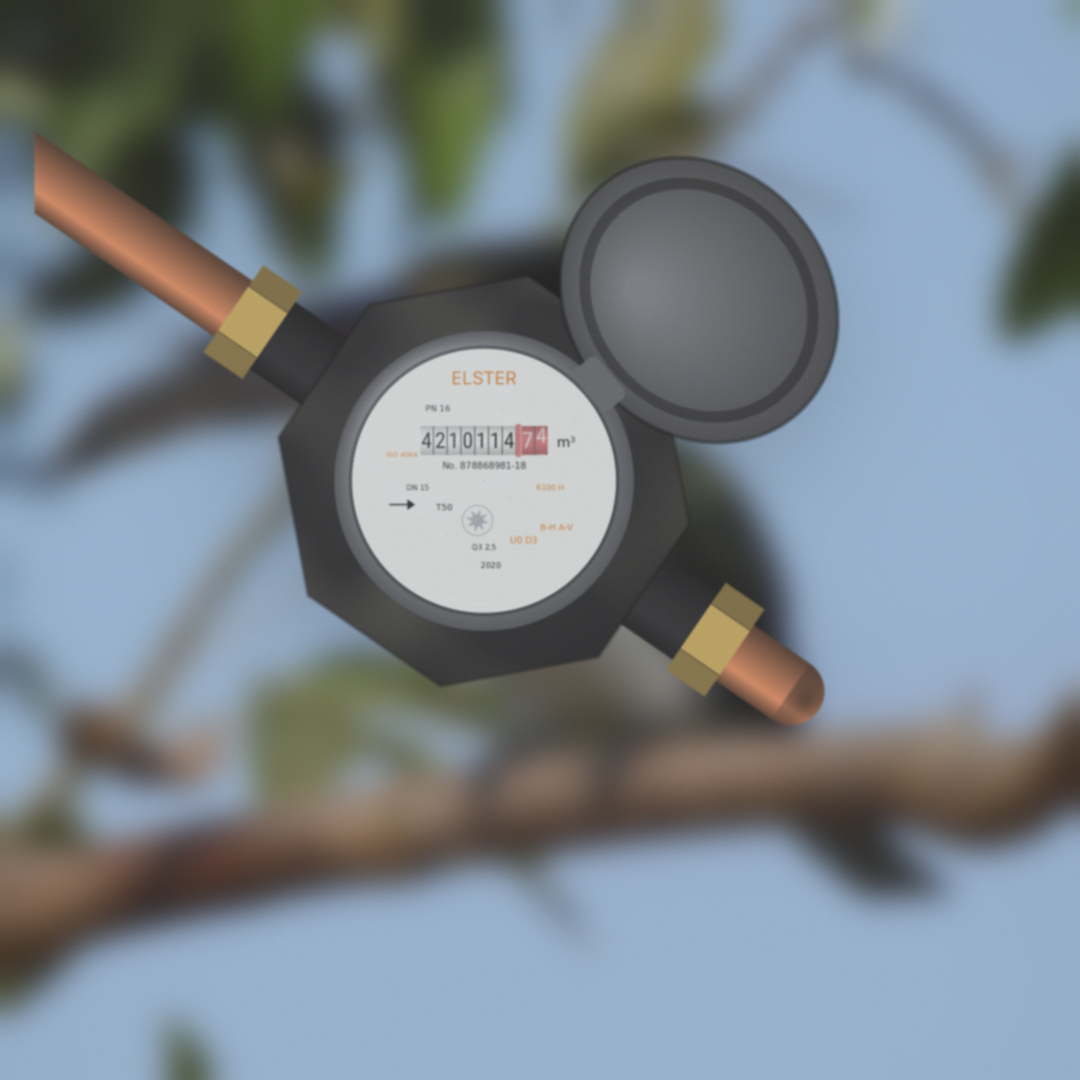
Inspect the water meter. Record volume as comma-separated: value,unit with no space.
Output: 4210114.74,m³
